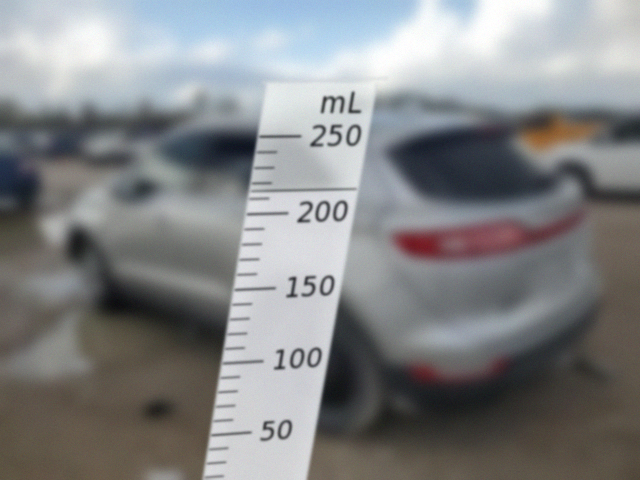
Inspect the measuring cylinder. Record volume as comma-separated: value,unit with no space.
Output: 215,mL
